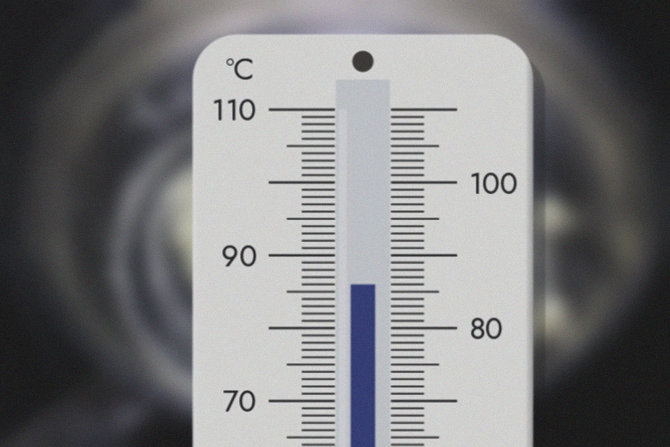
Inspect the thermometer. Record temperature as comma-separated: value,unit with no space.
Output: 86,°C
